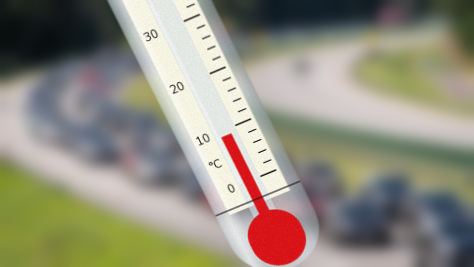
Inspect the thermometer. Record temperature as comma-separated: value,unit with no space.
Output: 9,°C
